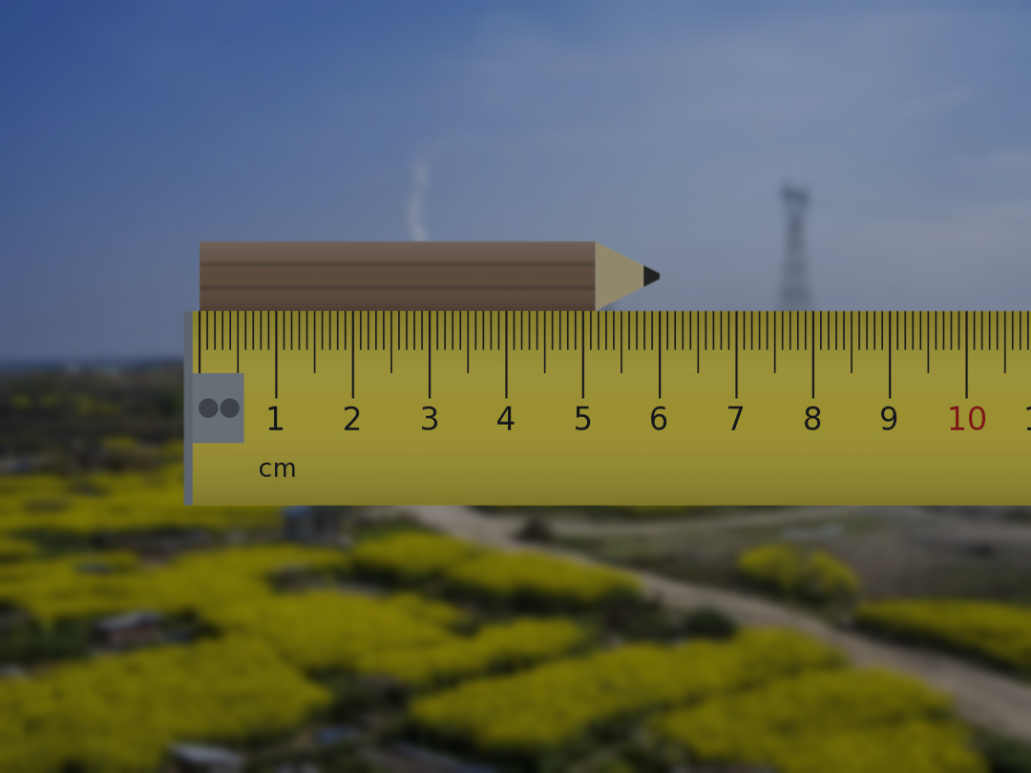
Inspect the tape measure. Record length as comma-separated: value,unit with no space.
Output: 6,cm
